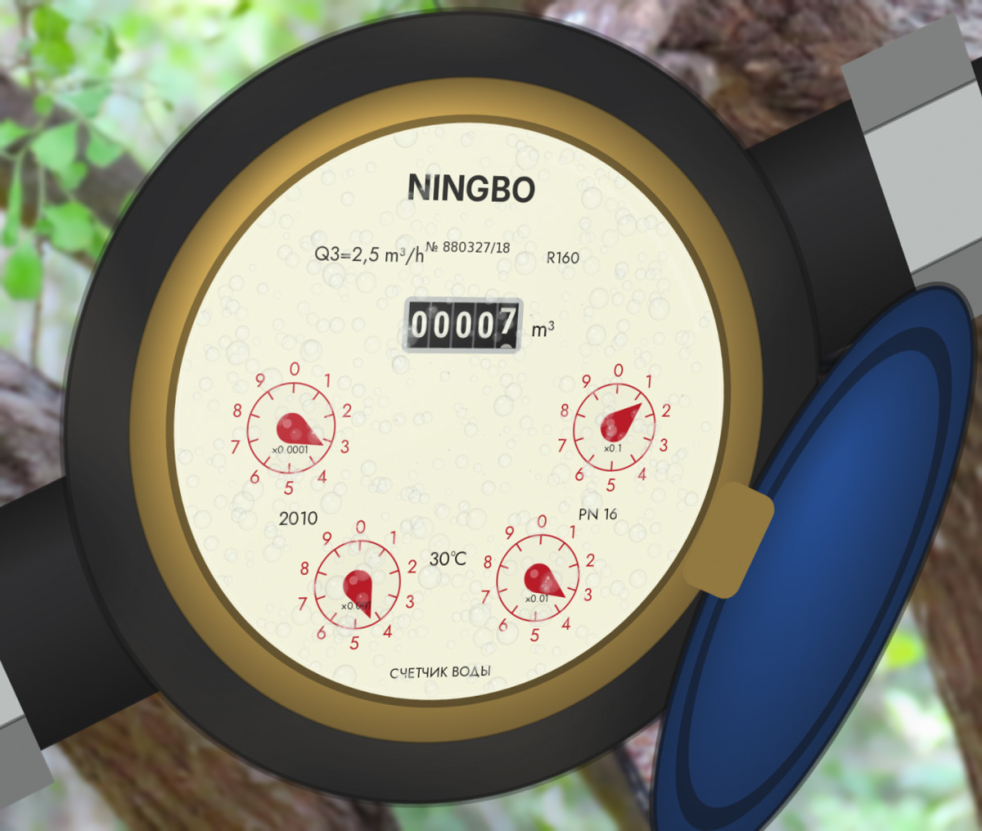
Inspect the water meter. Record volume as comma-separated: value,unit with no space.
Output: 7.1343,m³
